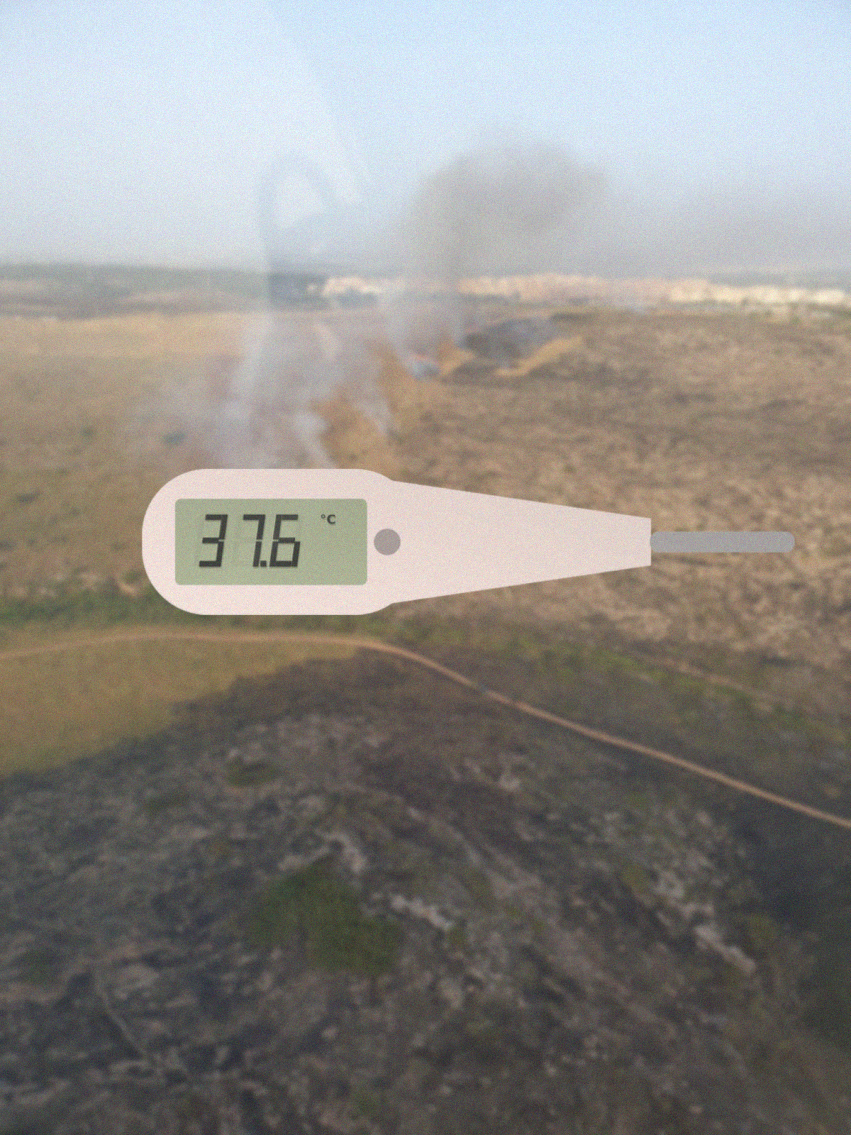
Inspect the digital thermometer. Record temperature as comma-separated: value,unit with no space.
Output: 37.6,°C
